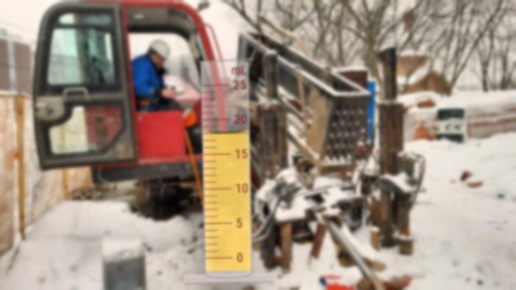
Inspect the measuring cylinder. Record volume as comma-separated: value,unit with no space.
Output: 18,mL
